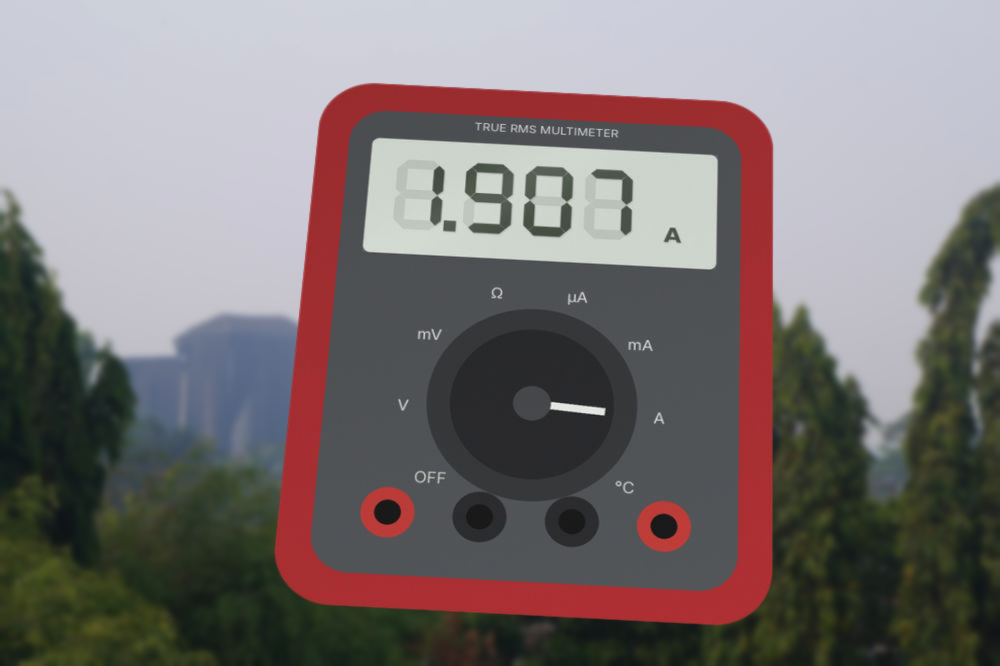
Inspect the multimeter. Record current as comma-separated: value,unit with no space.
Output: 1.907,A
